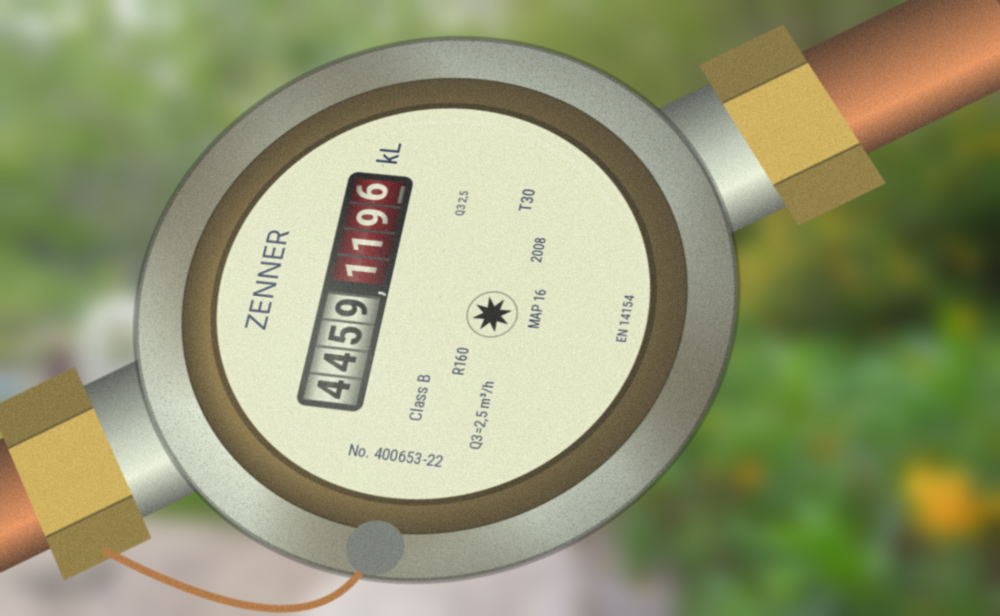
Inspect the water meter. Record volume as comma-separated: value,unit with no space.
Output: 4459.1196,kL
